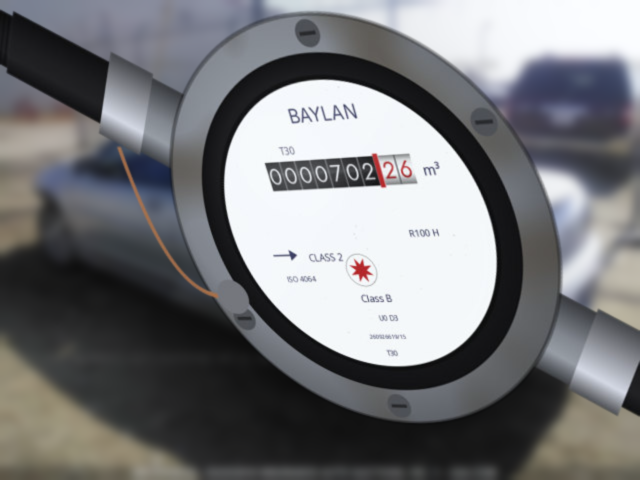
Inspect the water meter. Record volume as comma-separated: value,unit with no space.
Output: 702.26,m³
